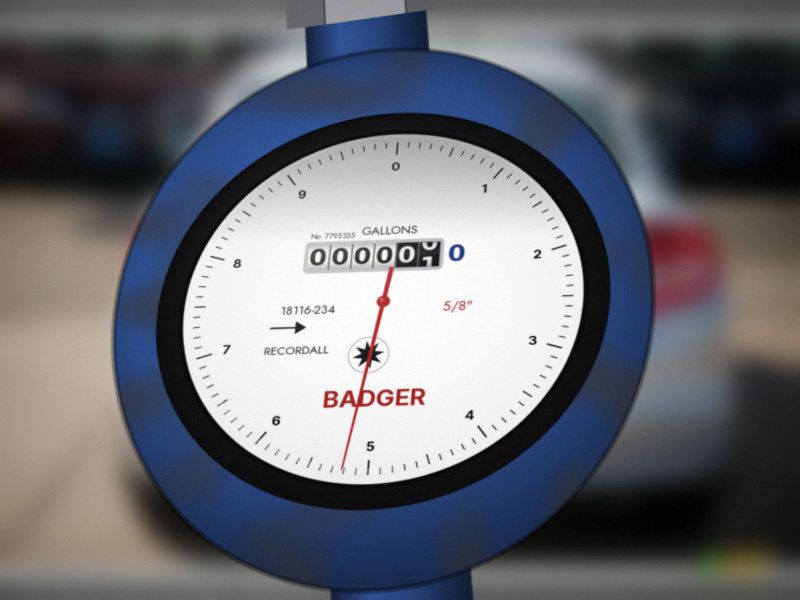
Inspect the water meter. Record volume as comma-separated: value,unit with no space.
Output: 5.2,gal
